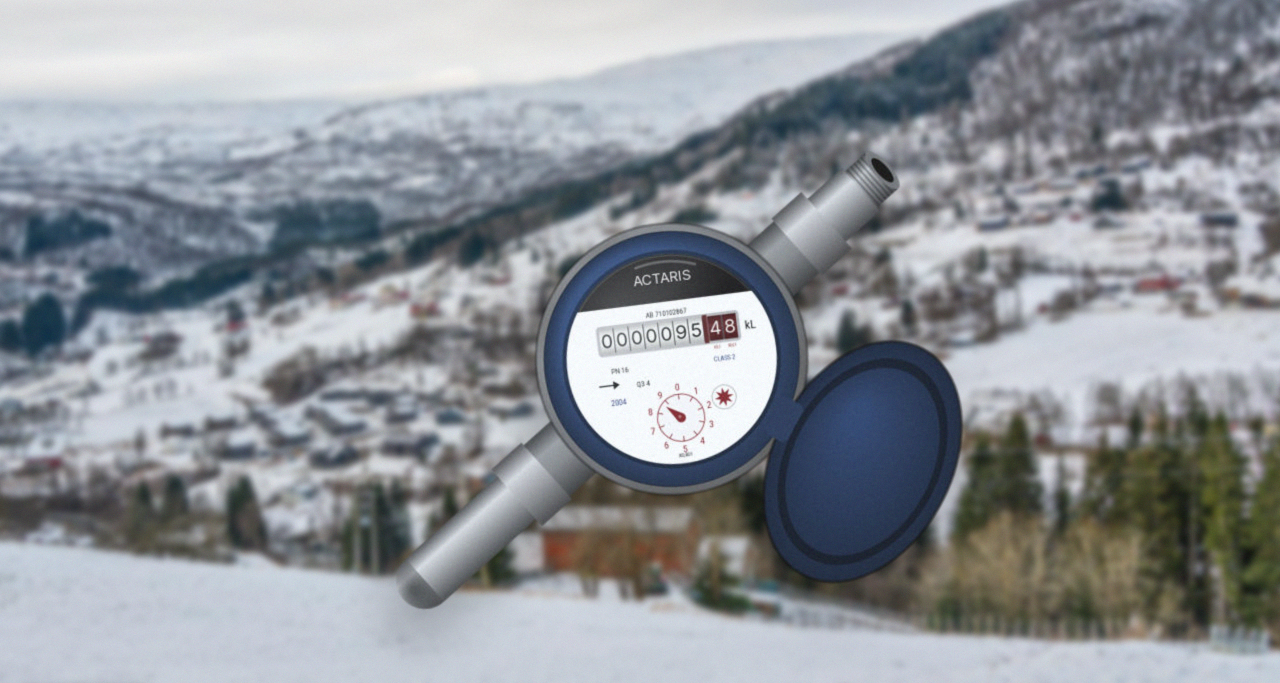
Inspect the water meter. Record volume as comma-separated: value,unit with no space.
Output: 95.488,kL
